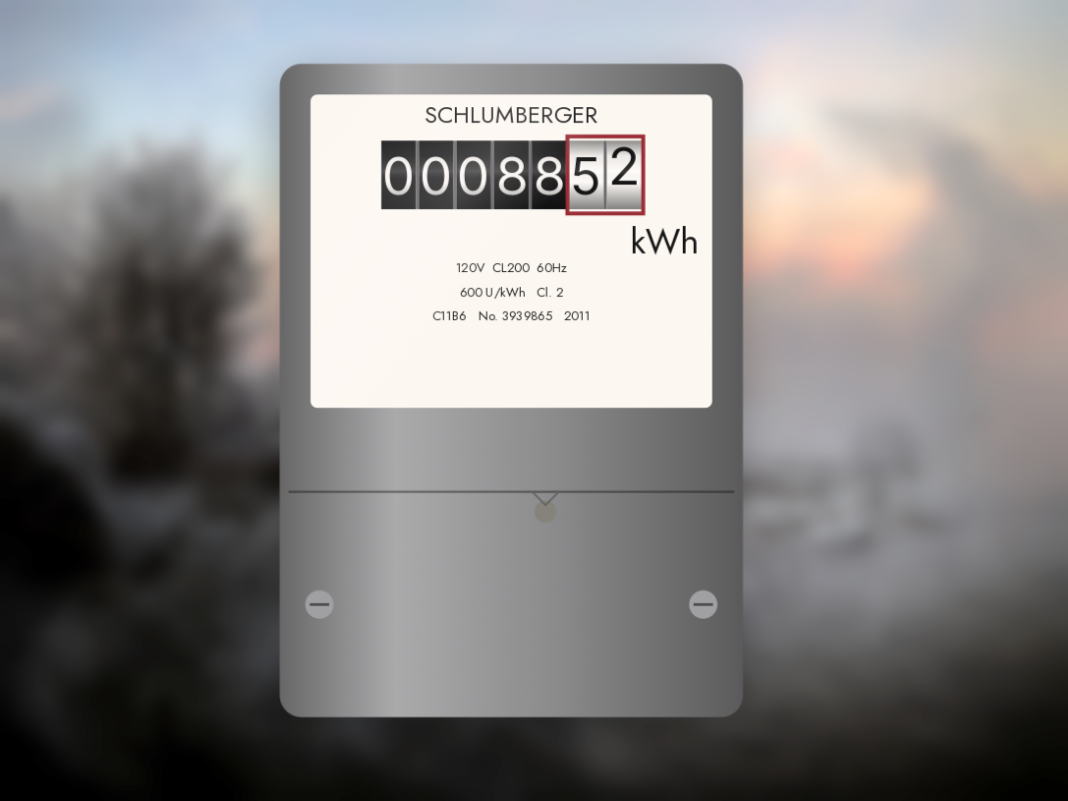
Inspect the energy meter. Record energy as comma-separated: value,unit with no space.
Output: 88.52,kWh
